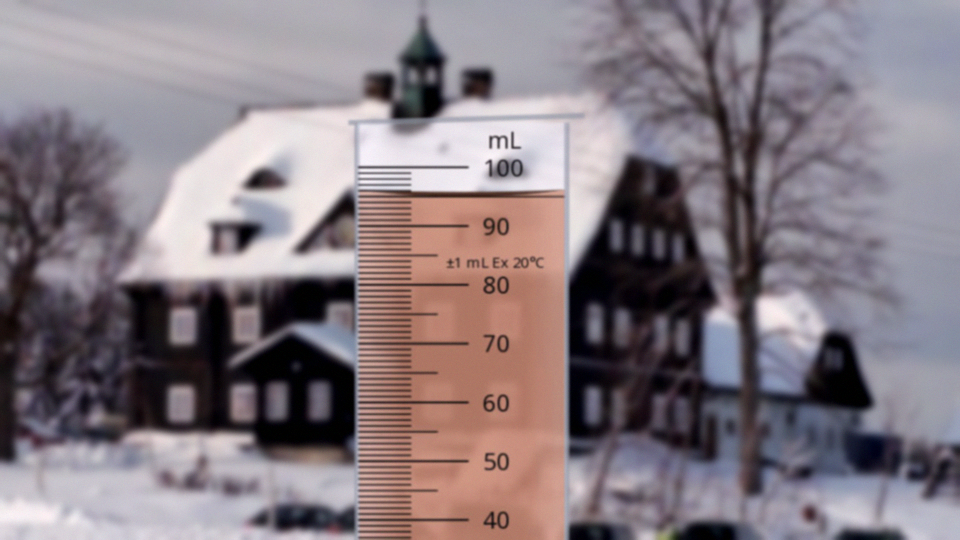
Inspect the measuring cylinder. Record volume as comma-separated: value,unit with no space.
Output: 95,mL
